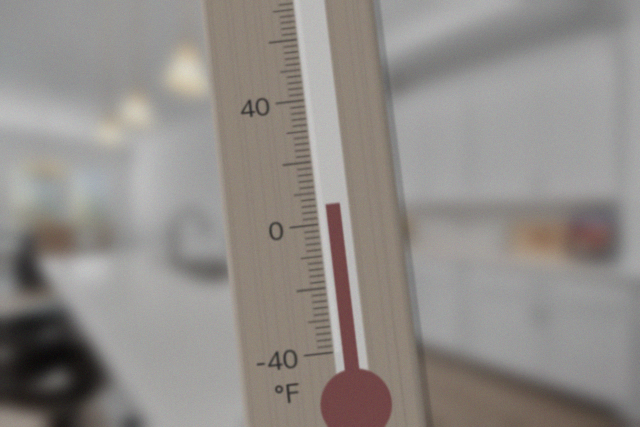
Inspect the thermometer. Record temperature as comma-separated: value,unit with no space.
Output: 6,°F
